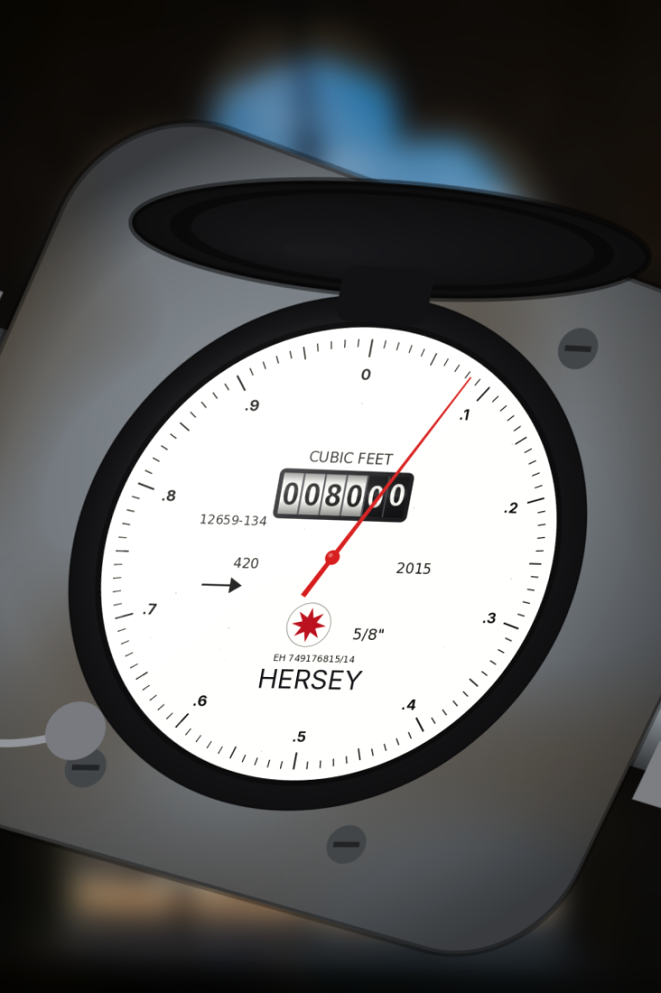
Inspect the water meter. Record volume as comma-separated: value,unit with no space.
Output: 8000.08,ft³
